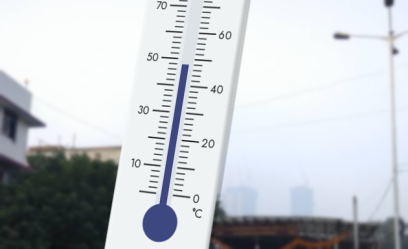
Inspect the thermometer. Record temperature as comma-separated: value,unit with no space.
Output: 48,°C
